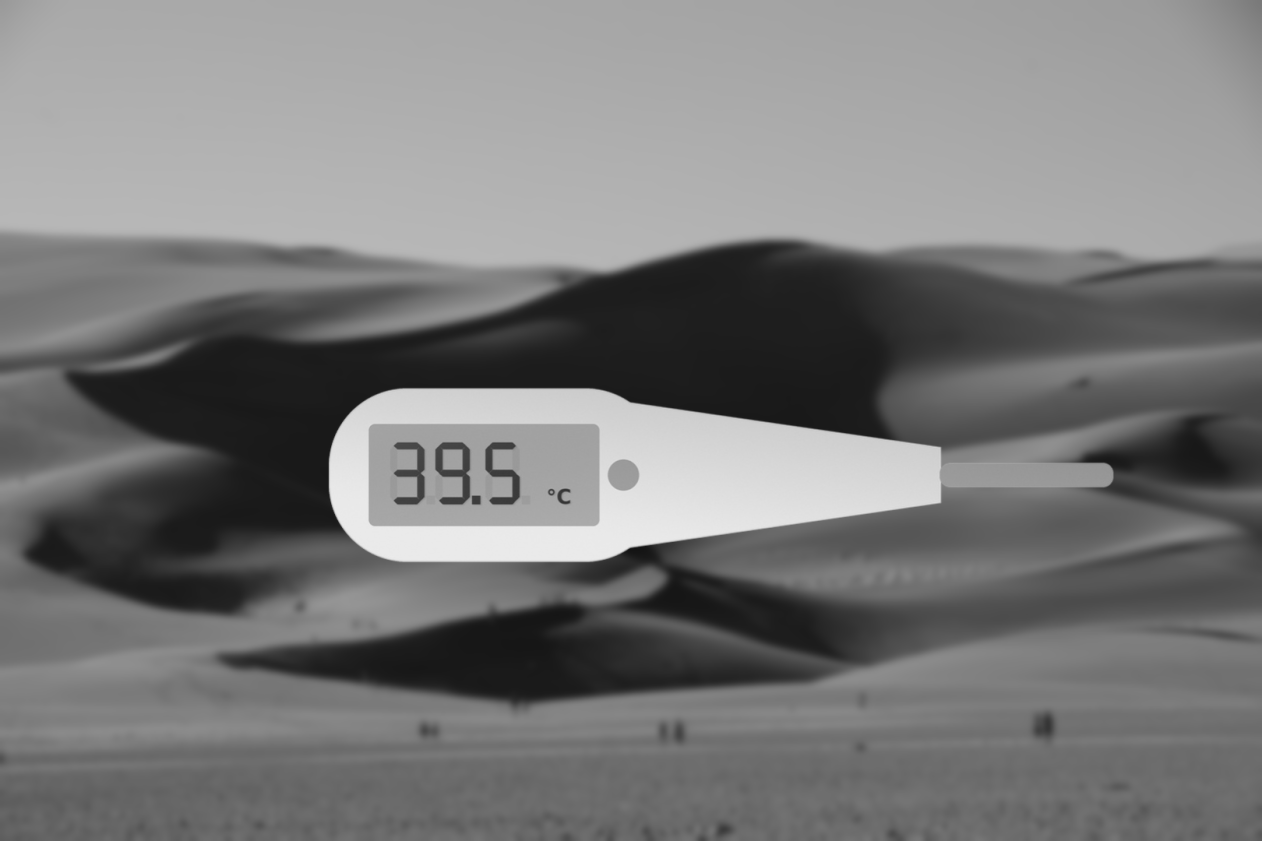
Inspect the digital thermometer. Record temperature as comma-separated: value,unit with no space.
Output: 39.5,°C
